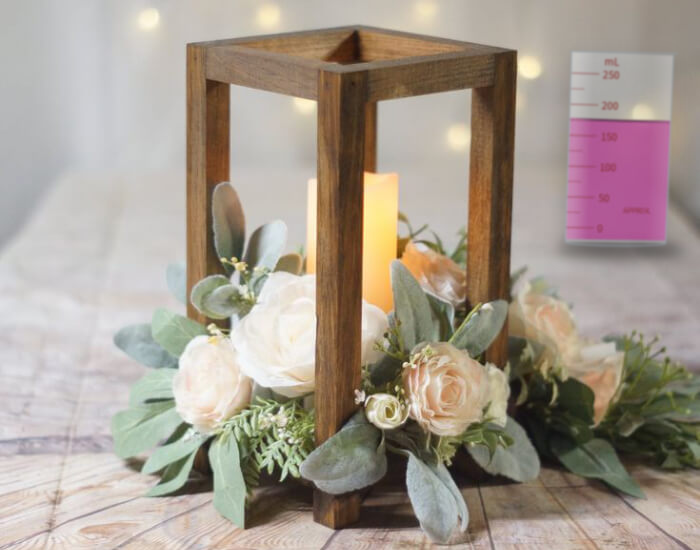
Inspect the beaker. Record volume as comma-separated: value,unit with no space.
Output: 175,mL
